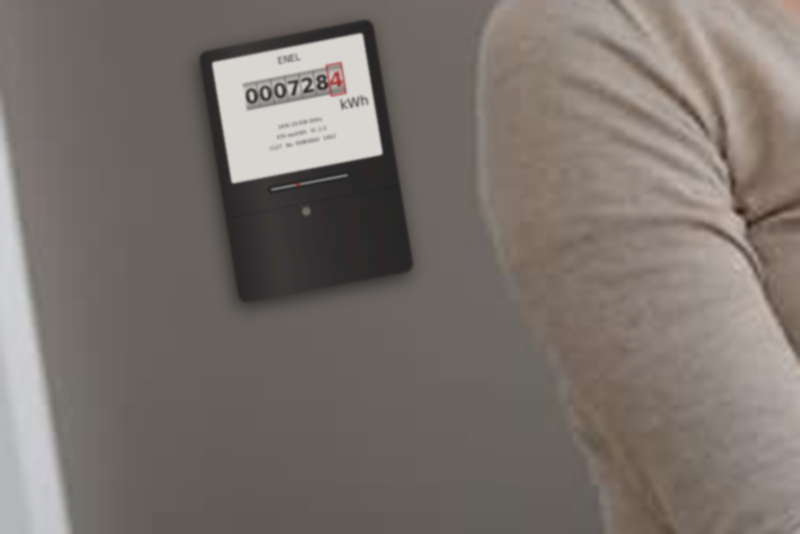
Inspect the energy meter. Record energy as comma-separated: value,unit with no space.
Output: 728.4,kWh
